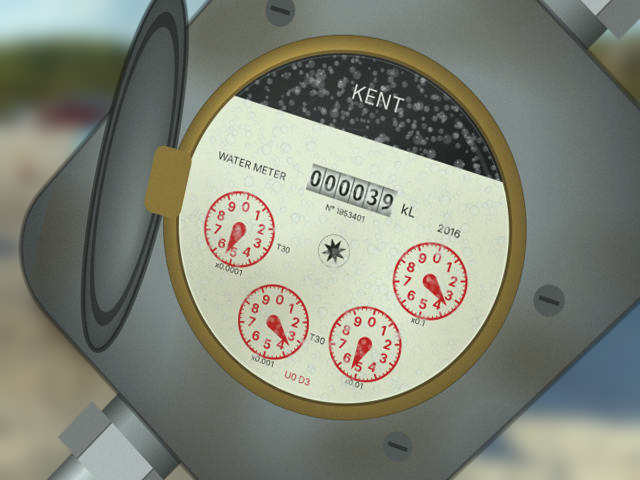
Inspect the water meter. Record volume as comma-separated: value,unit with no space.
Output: 39.3535,kL
